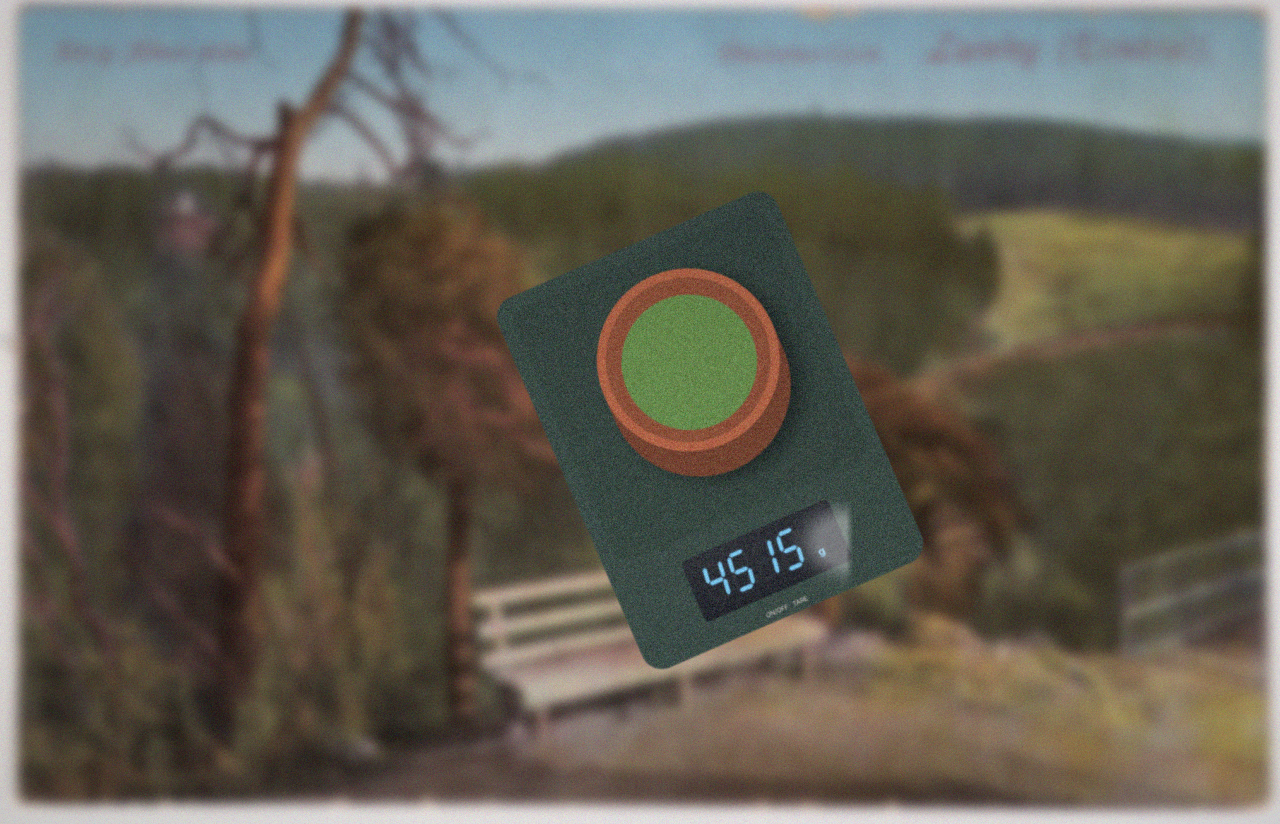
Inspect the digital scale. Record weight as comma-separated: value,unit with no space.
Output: 4515,g
